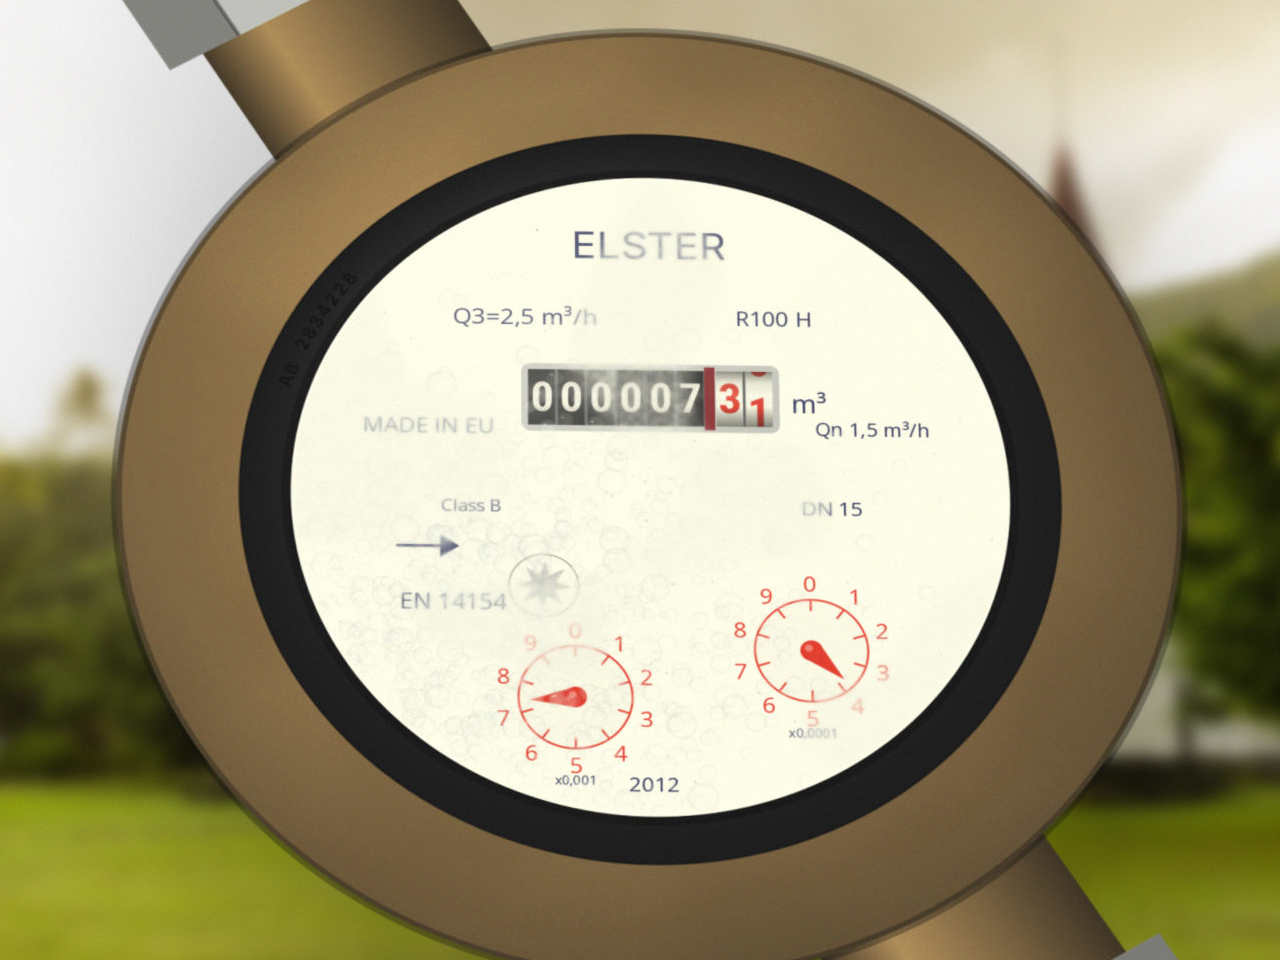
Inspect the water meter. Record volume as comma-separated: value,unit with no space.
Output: 7.3073,m³
